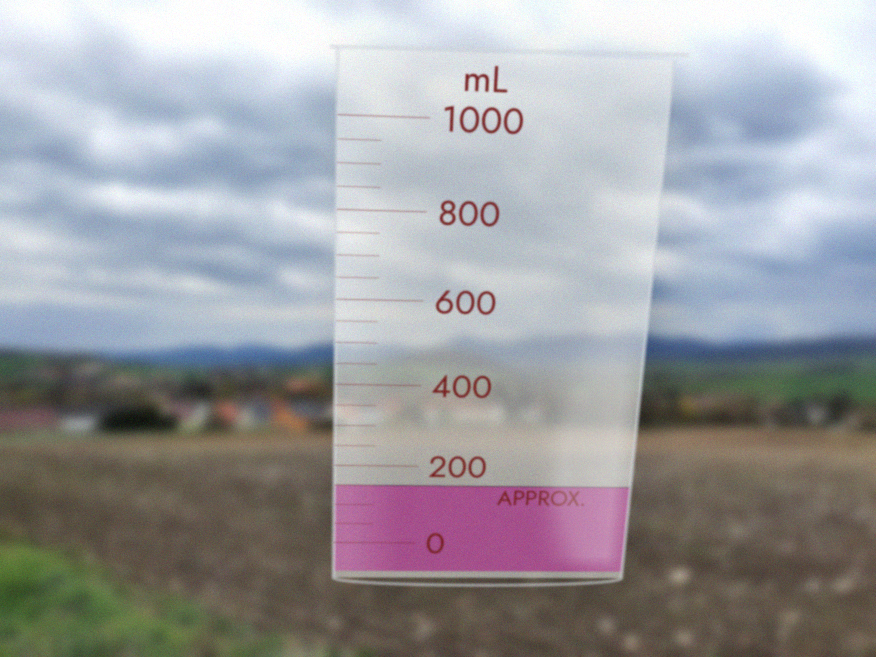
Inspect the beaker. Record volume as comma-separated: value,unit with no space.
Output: 150,mL
